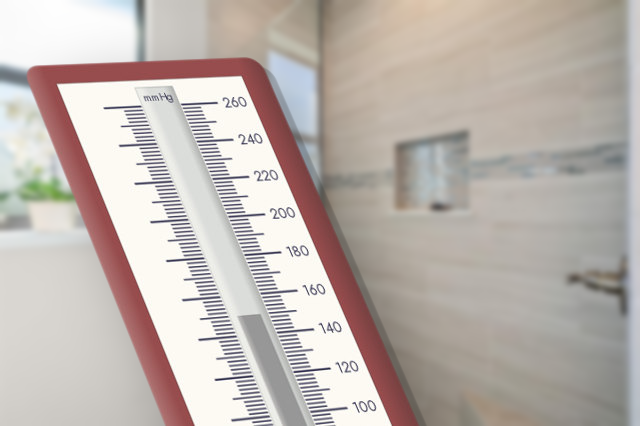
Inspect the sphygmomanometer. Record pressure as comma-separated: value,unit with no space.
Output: 150,mmHg
